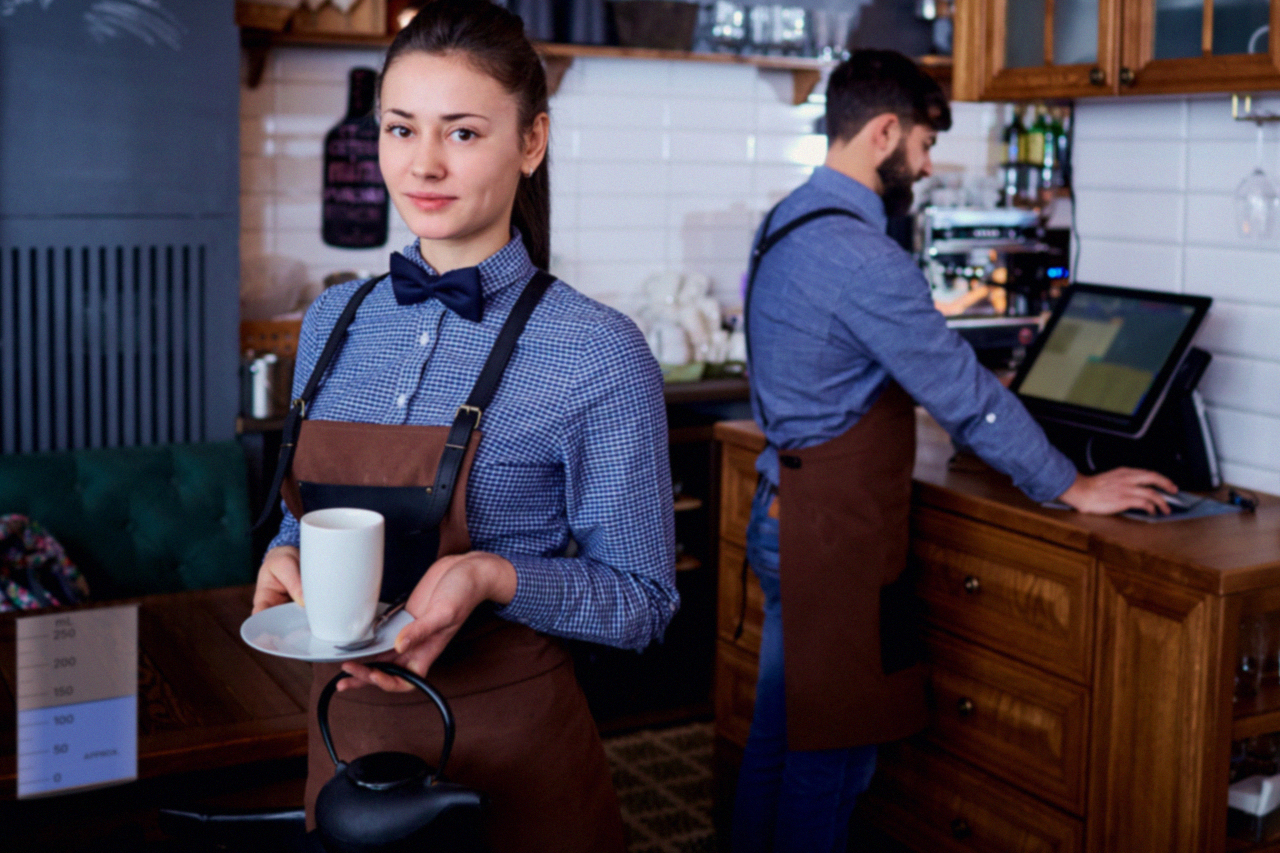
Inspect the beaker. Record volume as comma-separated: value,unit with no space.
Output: 125,mL
